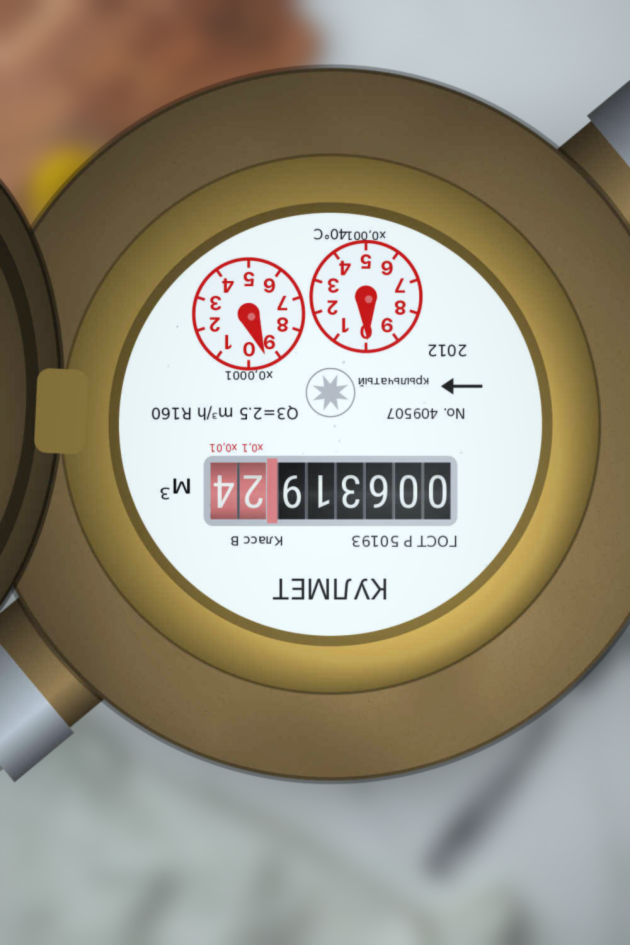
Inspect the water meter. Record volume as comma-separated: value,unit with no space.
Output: 6319.2399,m³
